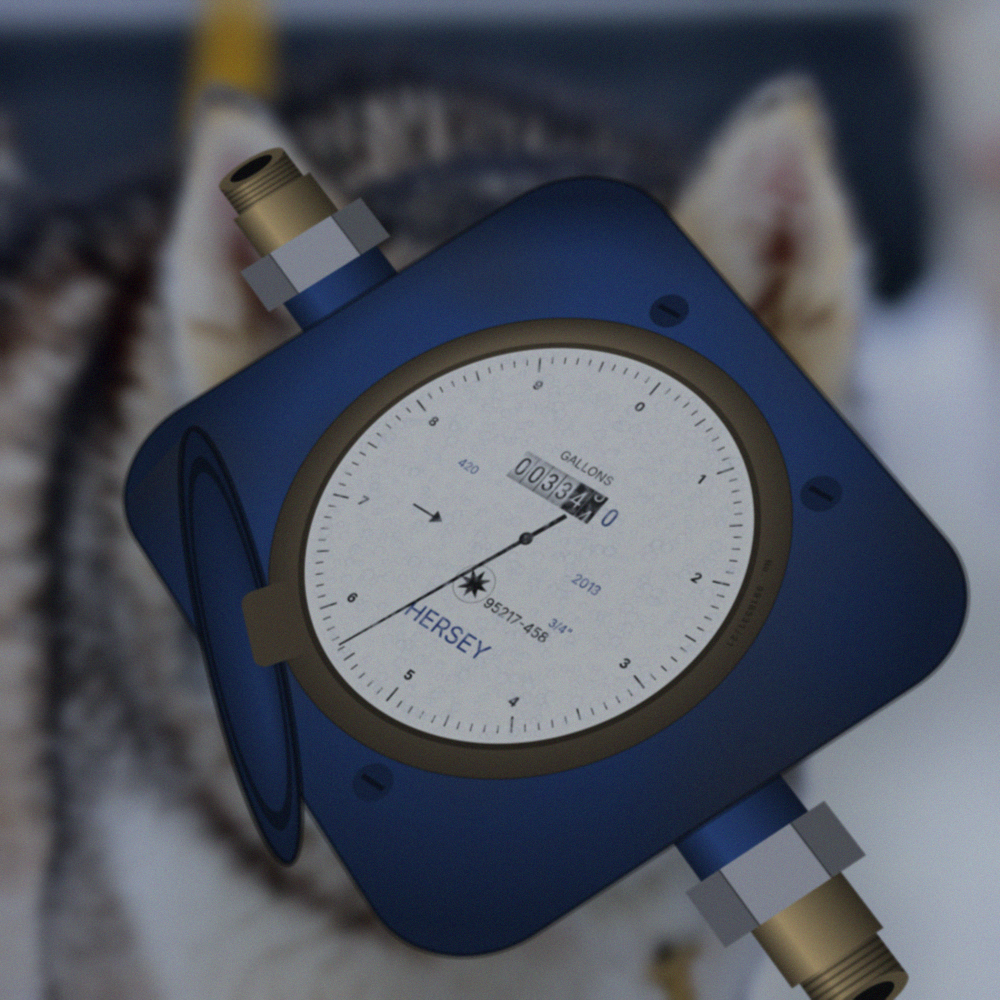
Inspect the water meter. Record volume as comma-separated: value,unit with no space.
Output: 33435.6,gal
